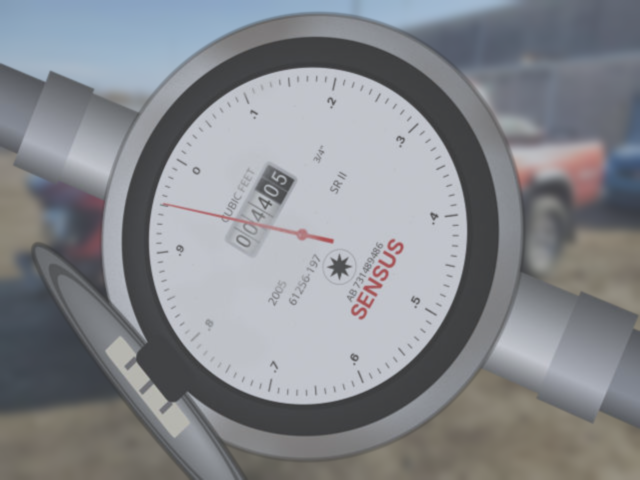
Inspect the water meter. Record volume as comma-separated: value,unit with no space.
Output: 4404.95,ft³
